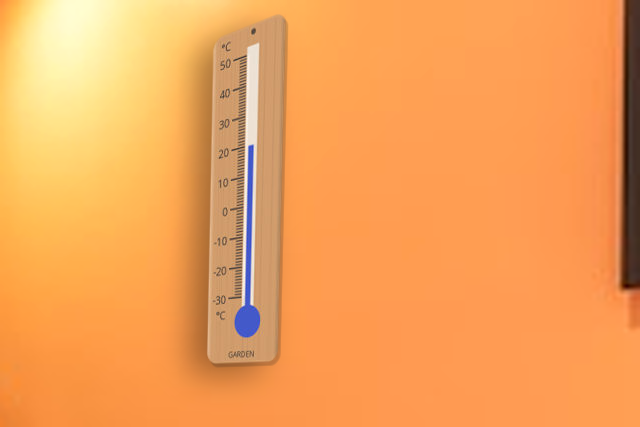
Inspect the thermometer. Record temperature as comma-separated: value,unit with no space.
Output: 20,°C
